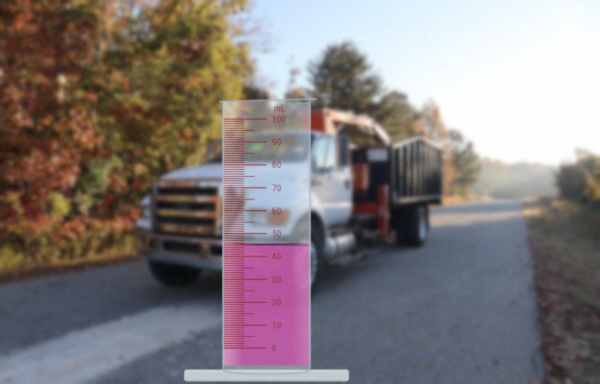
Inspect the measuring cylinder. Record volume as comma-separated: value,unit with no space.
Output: 45,mL
